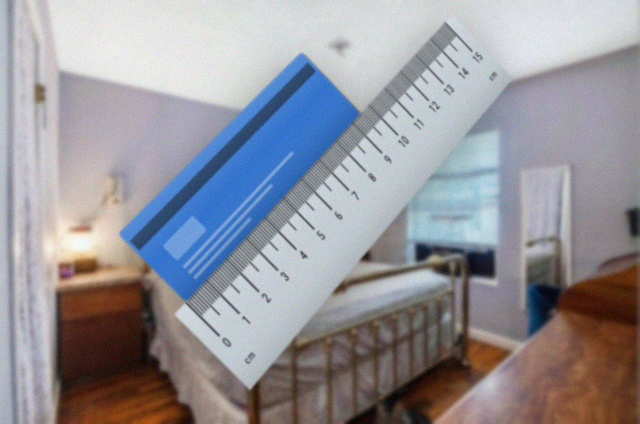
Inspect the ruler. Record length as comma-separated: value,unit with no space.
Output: 9.5,cm
